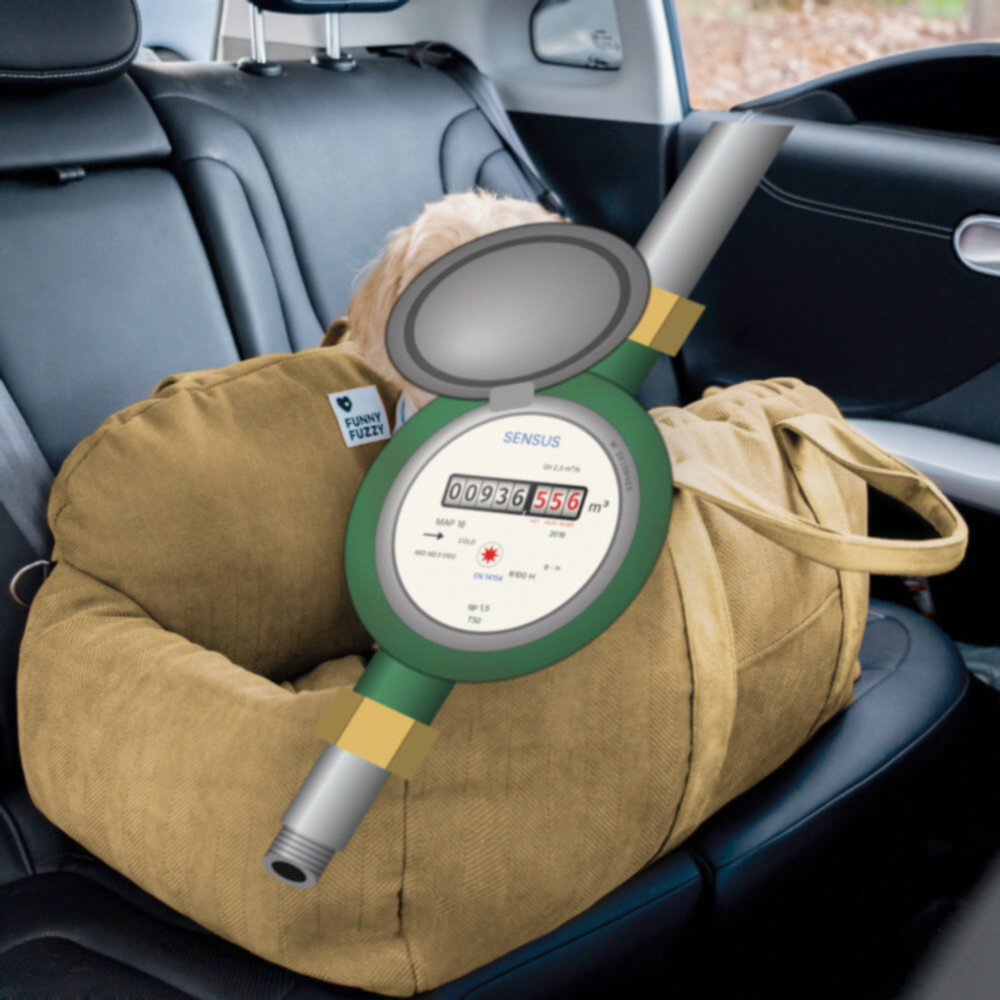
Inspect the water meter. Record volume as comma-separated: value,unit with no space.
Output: 936.556,m³
